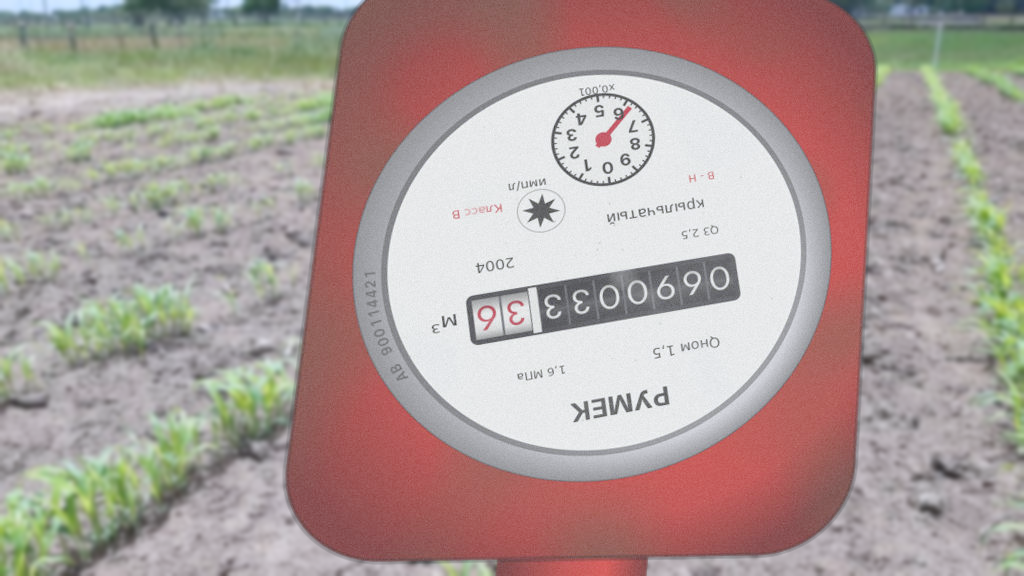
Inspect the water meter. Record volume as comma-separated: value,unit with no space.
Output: 690033.366,m³
